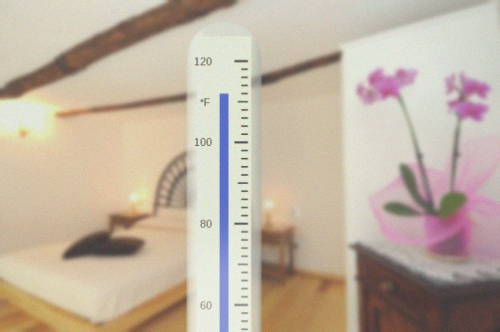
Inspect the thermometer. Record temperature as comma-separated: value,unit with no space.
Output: 112,°F
